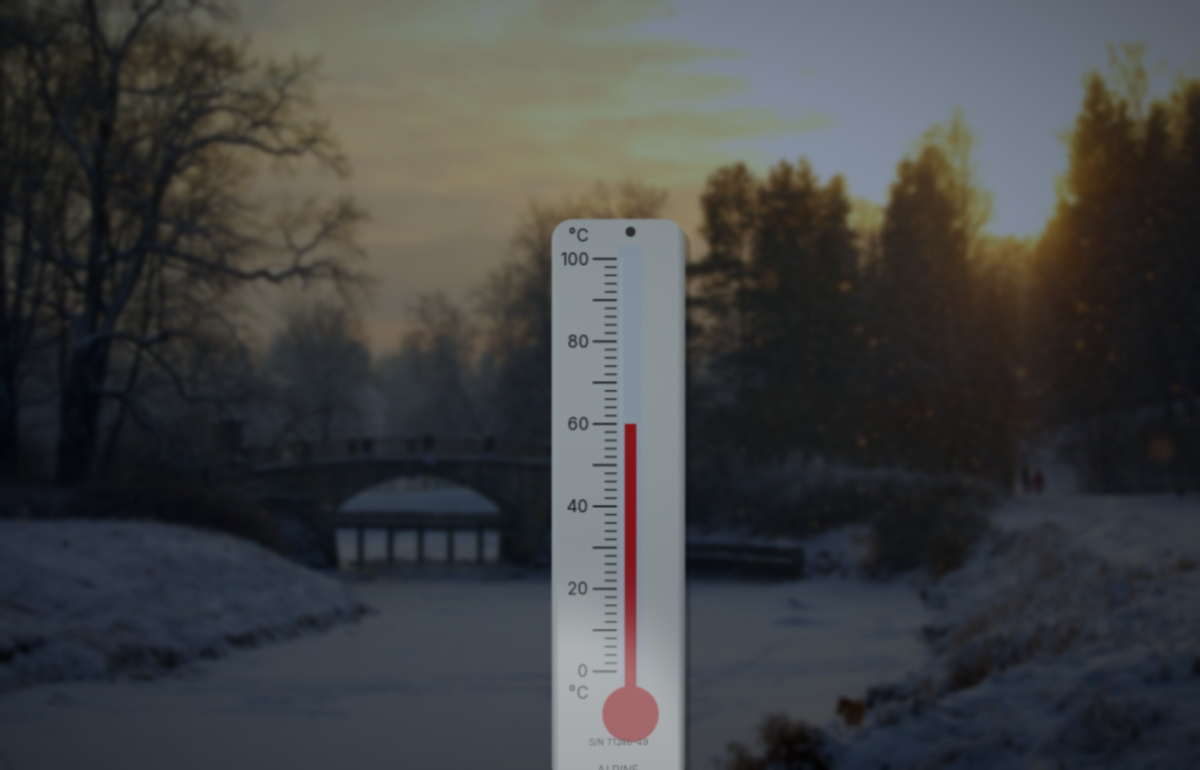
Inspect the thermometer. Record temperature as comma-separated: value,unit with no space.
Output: 60,°C
